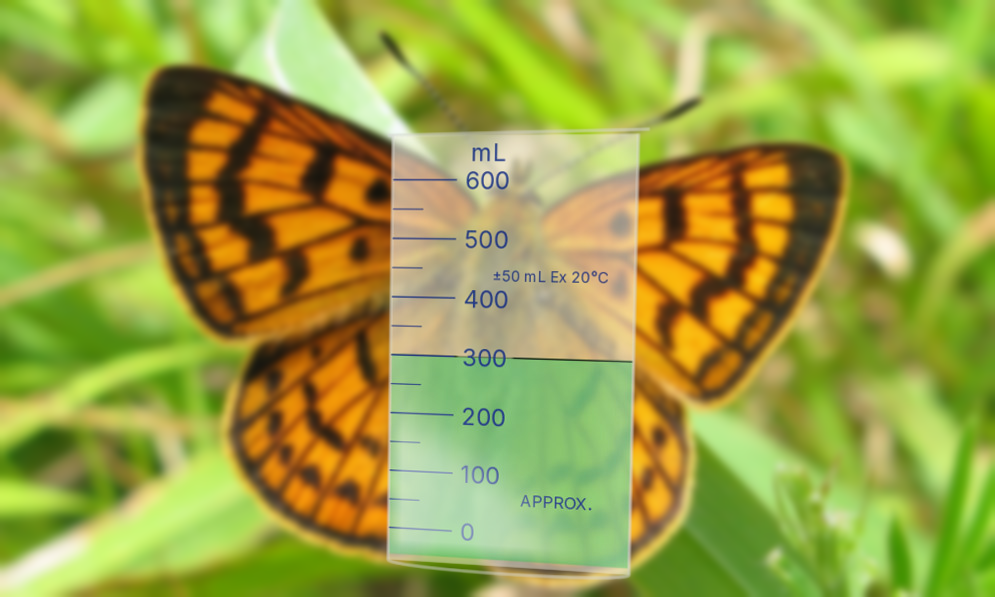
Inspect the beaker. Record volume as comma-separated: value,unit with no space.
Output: 300,mL
